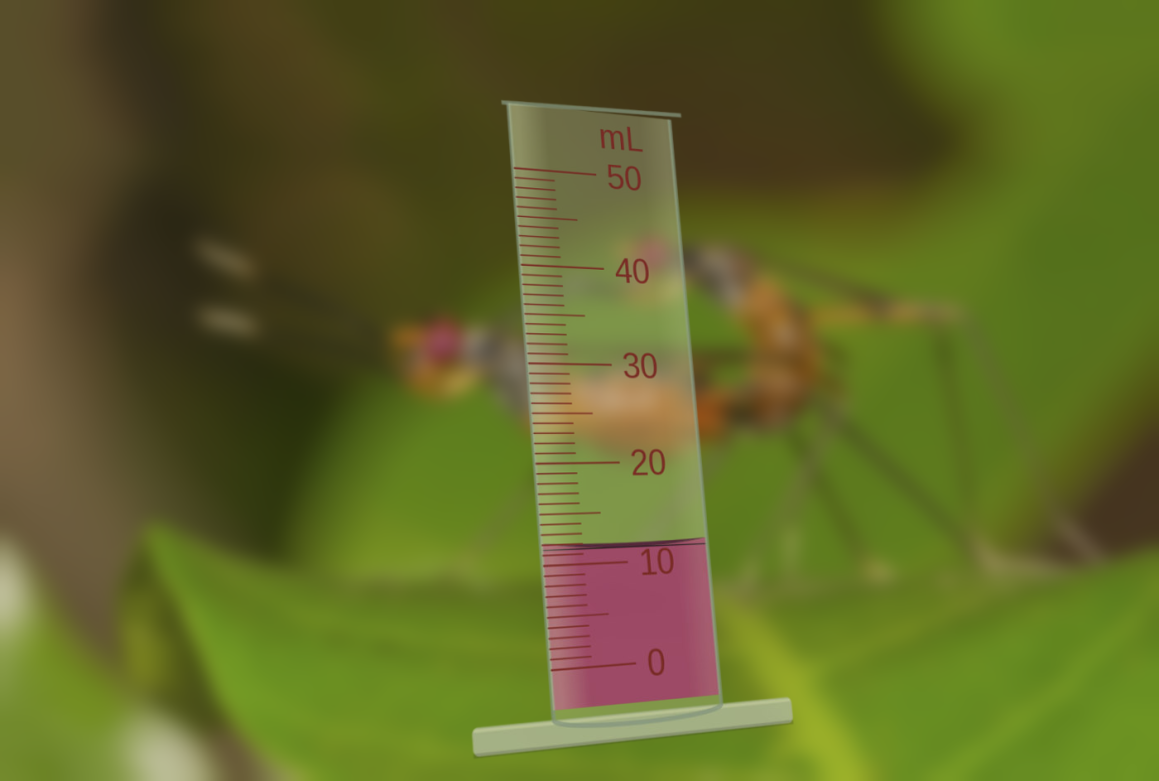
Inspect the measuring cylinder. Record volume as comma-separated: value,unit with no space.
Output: 11.5,mL
